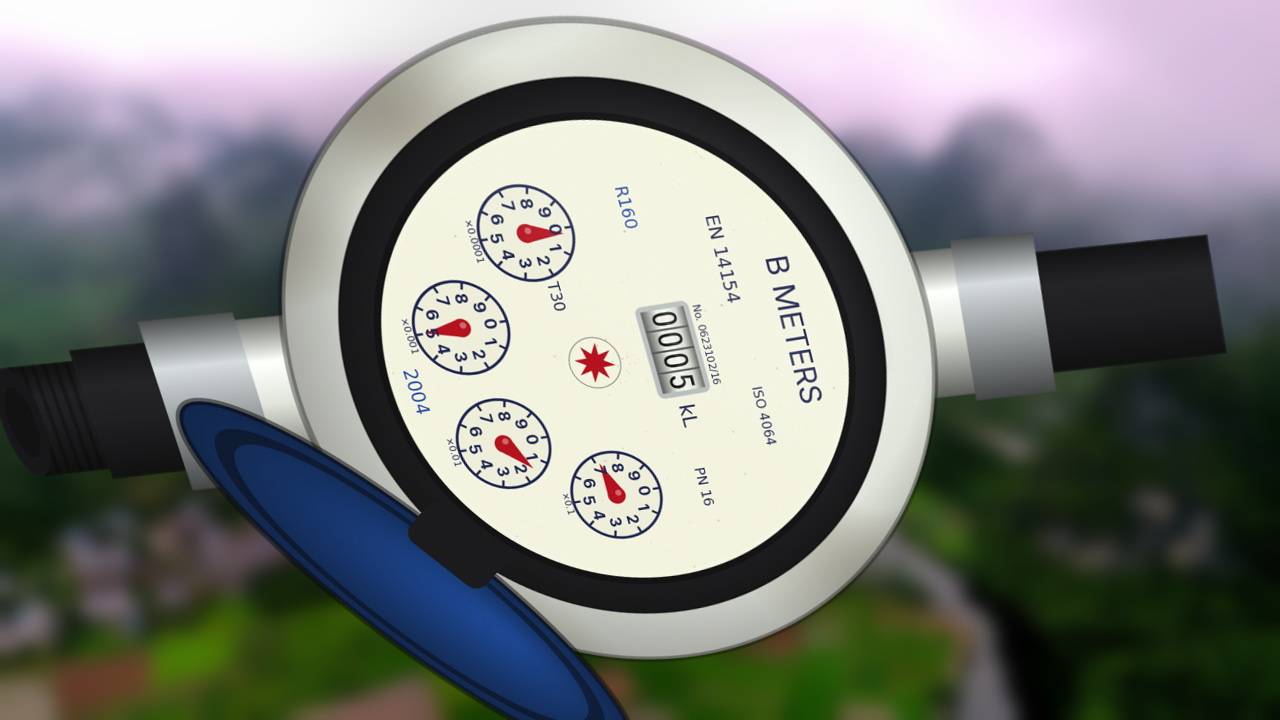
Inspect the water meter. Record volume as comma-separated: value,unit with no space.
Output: 5.7150,kL
